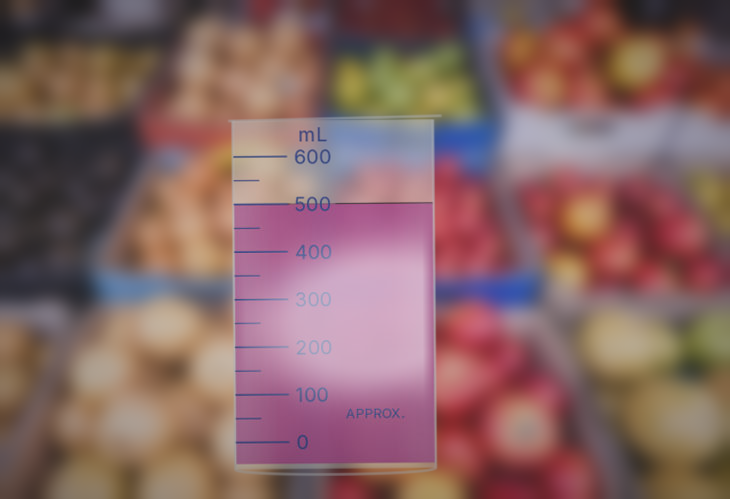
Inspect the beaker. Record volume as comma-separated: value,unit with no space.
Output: 500,mL
